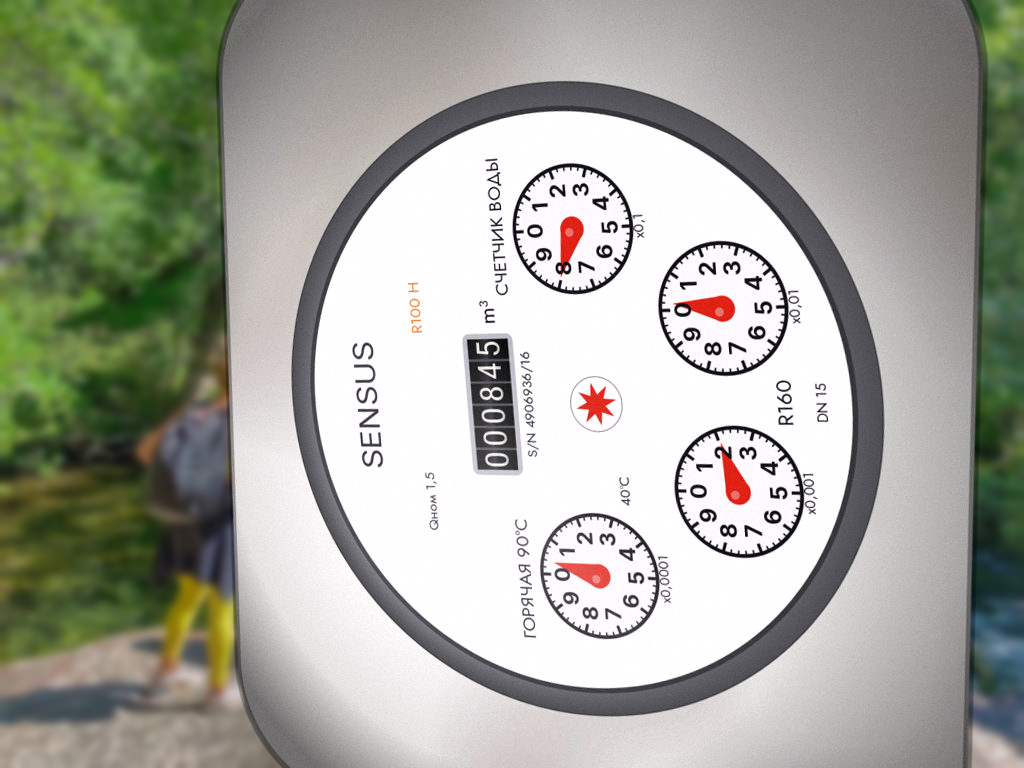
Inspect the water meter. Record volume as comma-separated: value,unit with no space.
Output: 845.8020,m³
